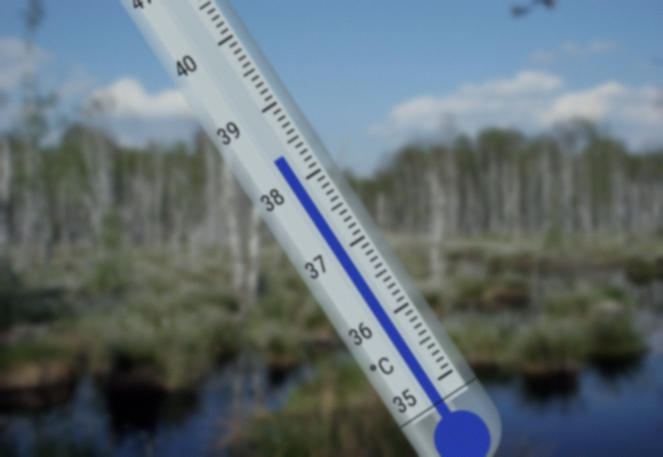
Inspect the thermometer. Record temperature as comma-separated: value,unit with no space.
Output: 38.4,°C
